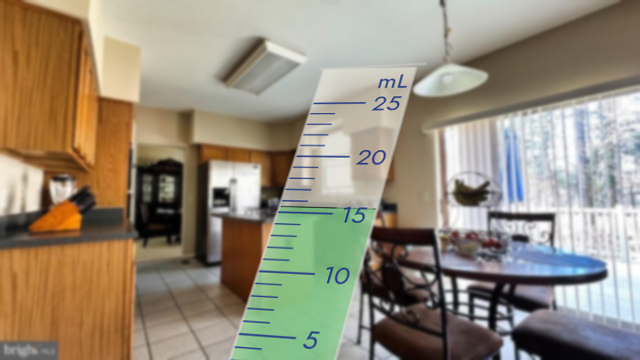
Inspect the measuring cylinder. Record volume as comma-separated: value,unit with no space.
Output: 15.5,mL
